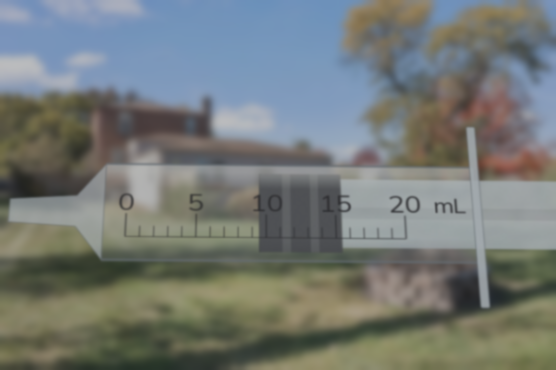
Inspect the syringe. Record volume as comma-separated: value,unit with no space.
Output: 9.5,mL
